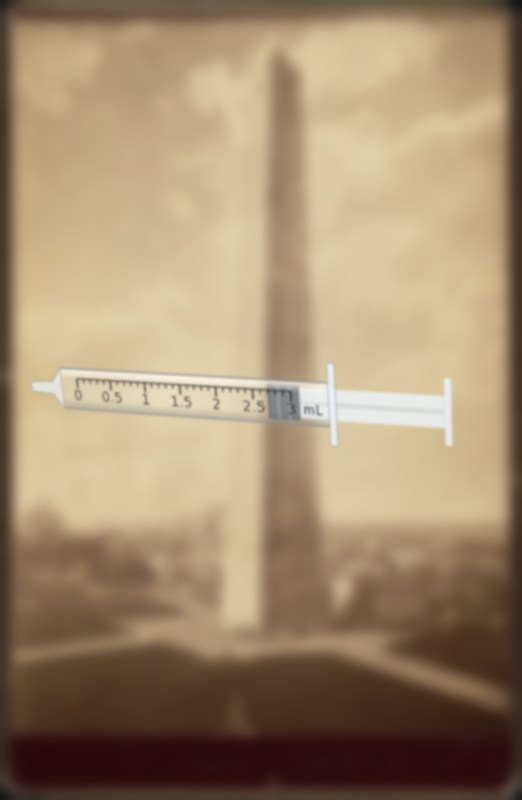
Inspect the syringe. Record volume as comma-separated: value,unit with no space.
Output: 2.7,mL
